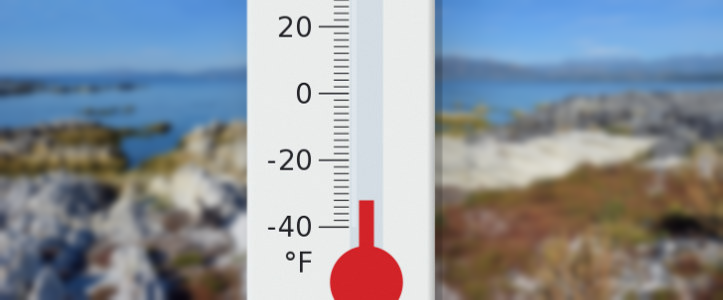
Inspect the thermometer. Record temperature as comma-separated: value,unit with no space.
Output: -32,°F
